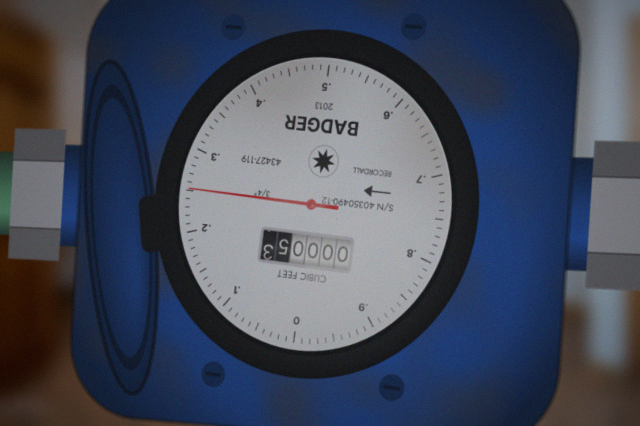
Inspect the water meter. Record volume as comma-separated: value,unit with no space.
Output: 53.25,ft³
